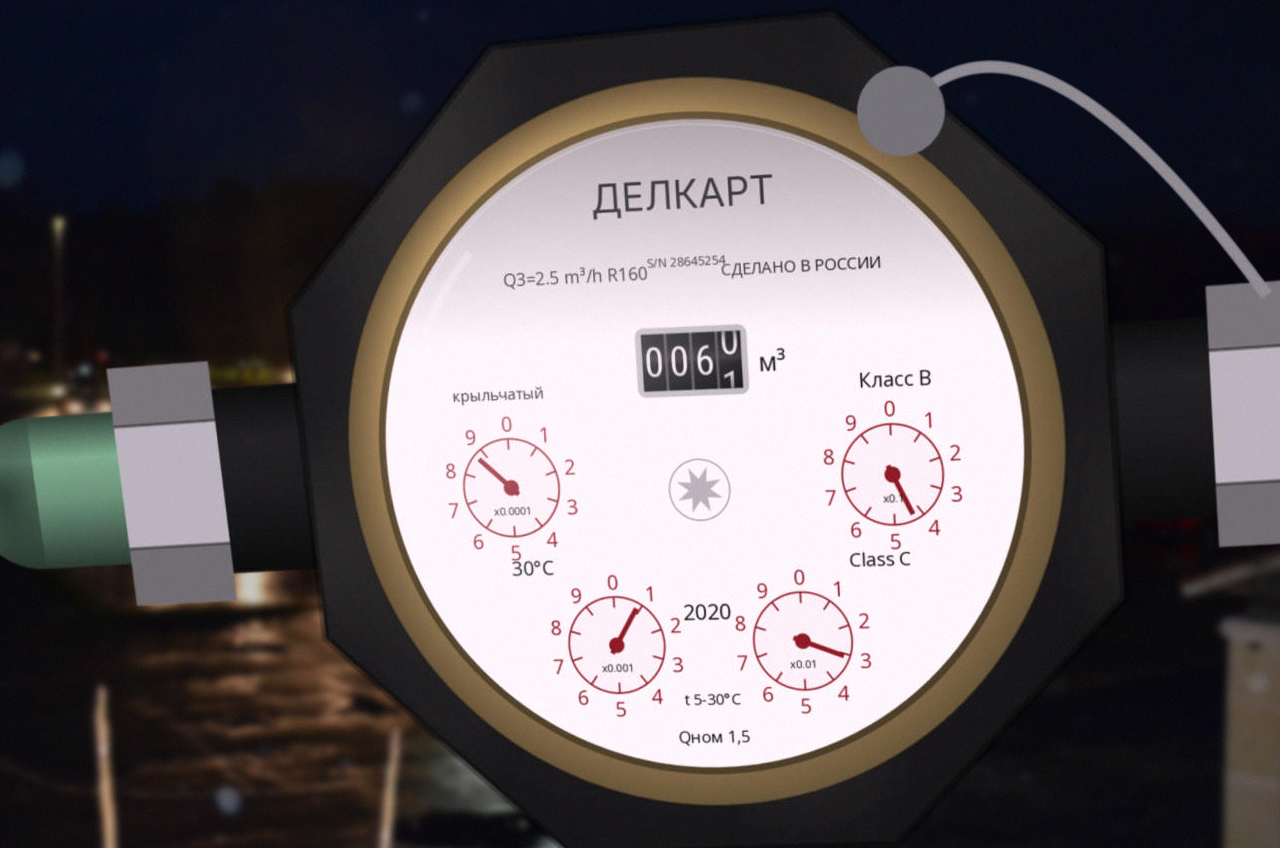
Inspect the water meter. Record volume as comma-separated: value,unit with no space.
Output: 60.4308,m³
